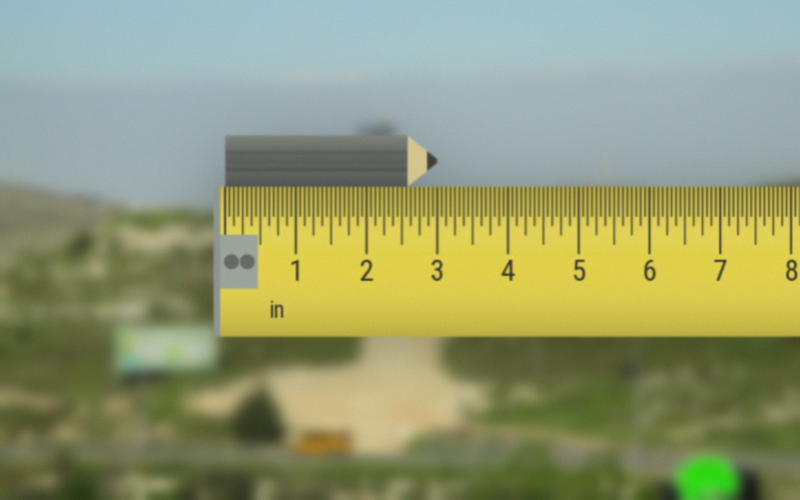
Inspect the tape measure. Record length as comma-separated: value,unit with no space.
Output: 3,in
